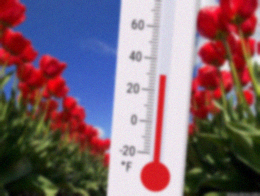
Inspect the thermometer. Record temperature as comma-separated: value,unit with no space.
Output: 30,°F
